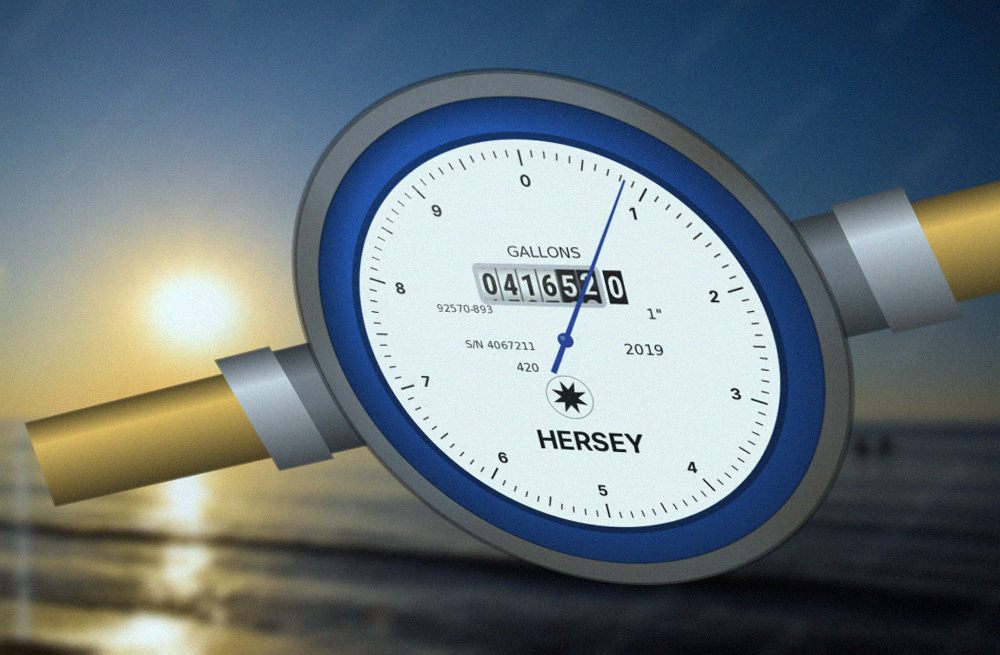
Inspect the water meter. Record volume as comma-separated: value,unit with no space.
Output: 416520.8,gal
